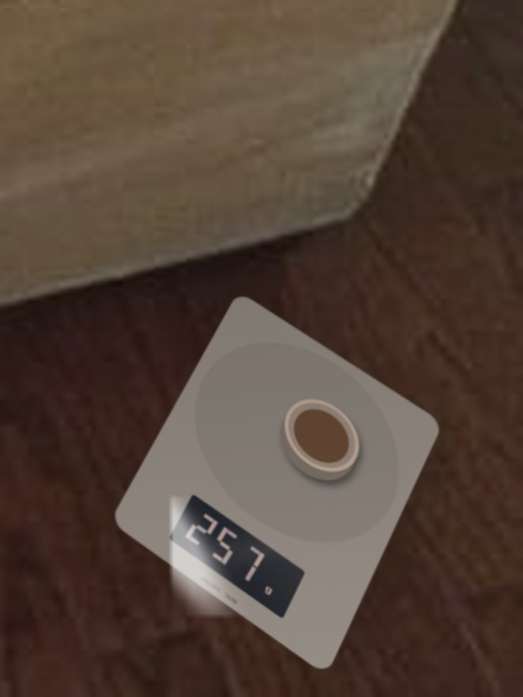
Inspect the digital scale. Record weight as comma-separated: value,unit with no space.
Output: 257,g
